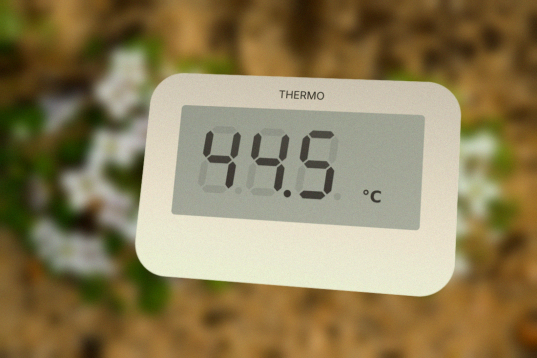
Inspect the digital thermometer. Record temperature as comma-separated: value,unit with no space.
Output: 44.5,°C
